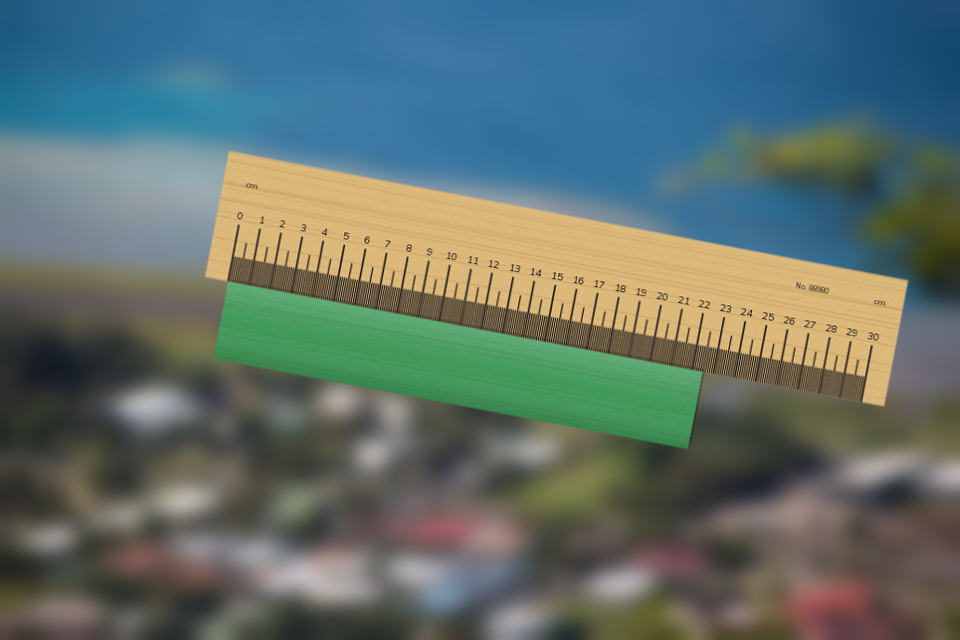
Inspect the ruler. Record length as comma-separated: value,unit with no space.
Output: 22.5,cm
